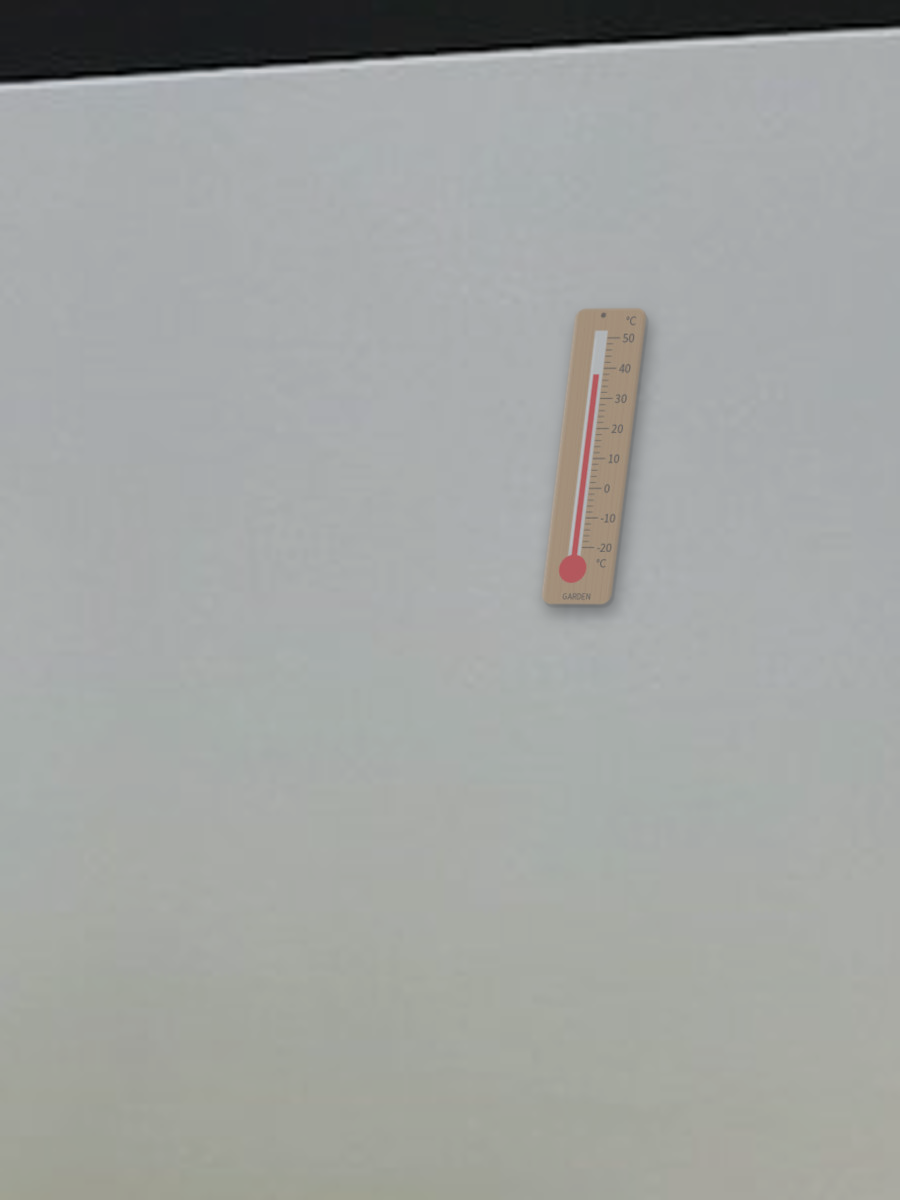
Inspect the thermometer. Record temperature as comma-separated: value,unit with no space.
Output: 38,°C
